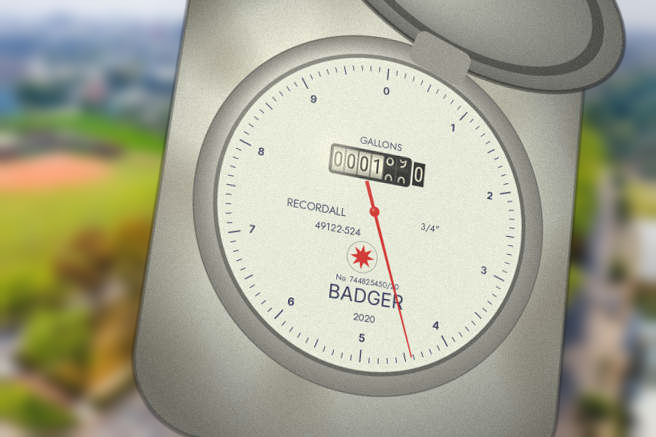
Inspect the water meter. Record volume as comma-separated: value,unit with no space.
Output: 1894.4,gal
